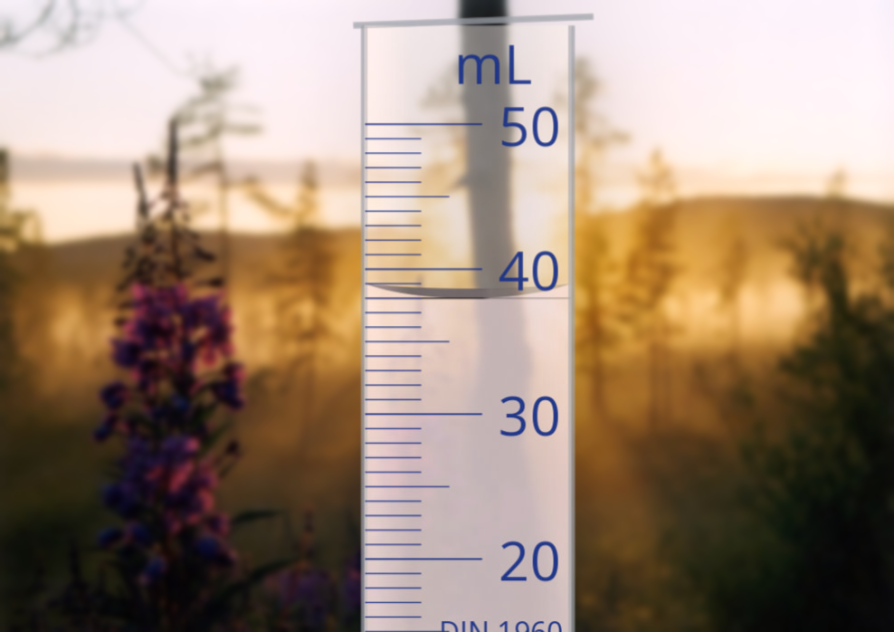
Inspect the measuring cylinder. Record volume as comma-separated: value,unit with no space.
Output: 38,mL
